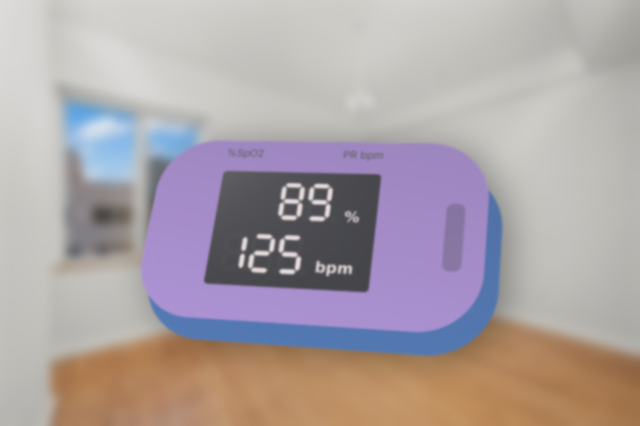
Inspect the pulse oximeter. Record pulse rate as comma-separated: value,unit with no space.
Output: 125,bpm
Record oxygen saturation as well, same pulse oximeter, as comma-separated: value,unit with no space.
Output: 89,%
